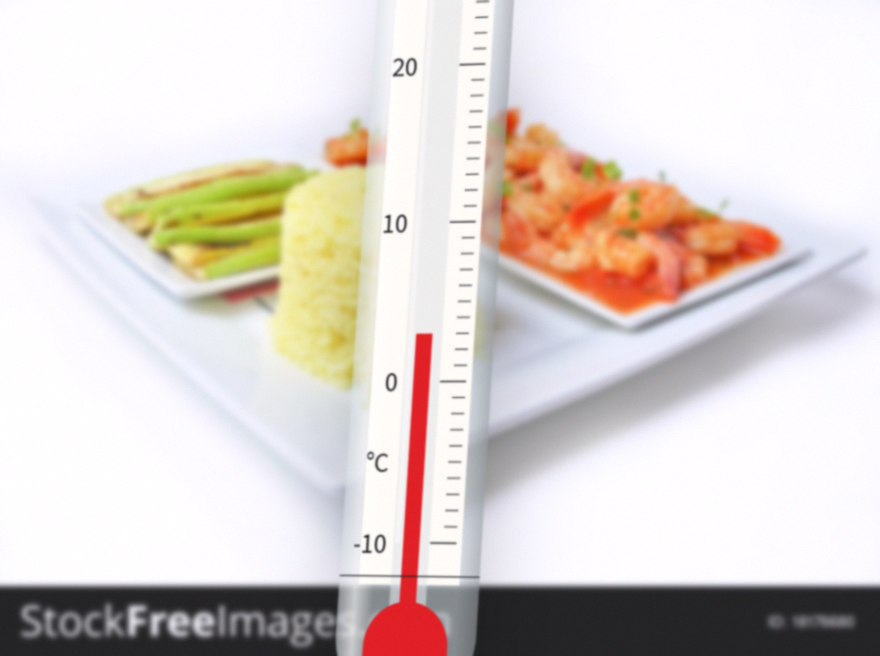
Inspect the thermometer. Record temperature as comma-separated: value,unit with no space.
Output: 3,°C
